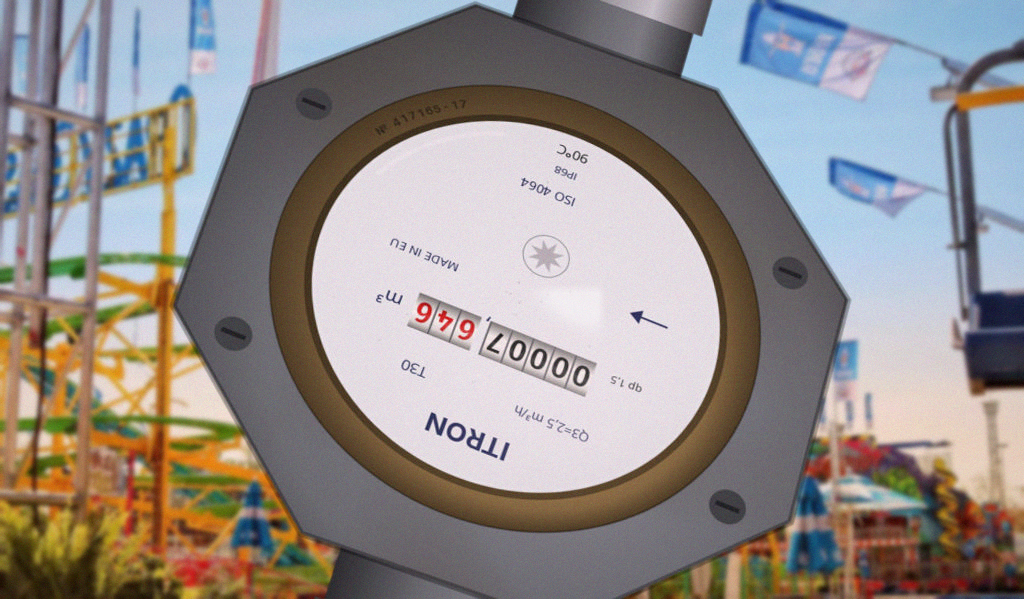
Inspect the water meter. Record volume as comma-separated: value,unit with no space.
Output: 7.646,m³
